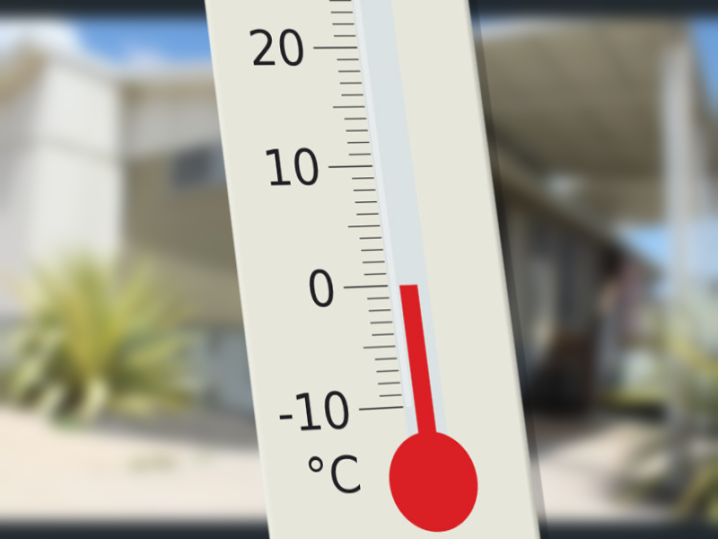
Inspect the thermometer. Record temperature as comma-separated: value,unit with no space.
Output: 0,°C
